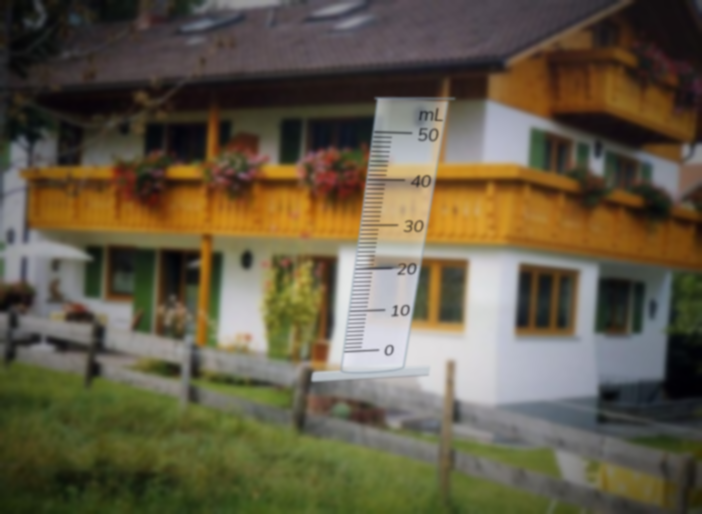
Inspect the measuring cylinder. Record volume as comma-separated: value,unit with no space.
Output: 20,mL
